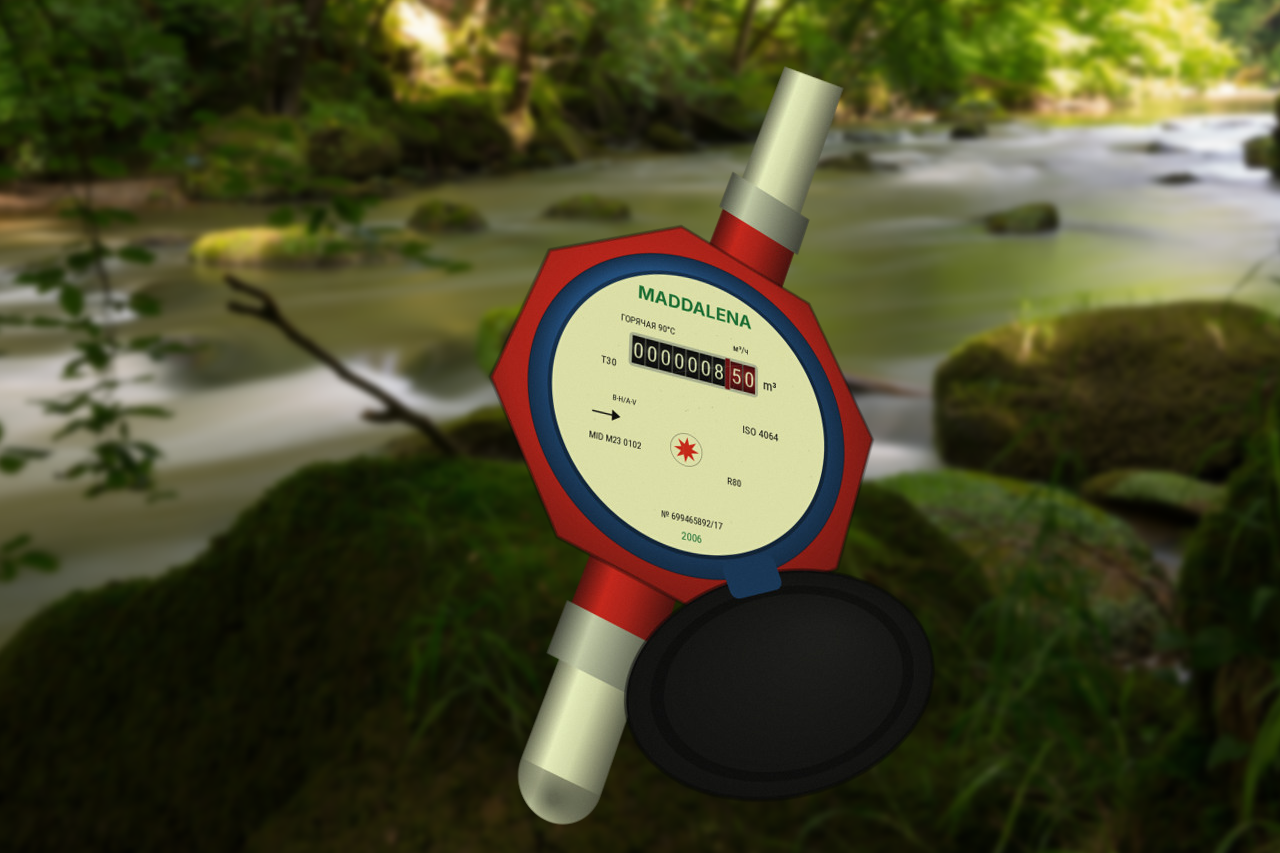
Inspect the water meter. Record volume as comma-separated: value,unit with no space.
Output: 8.50,m³
